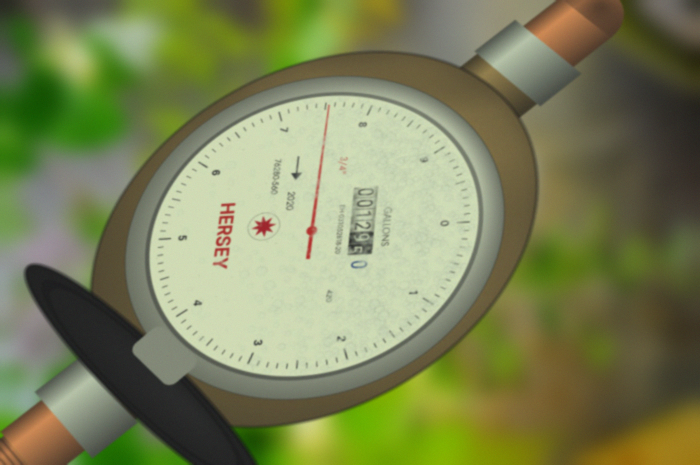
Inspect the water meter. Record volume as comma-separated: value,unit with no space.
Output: 12947.5,gal
